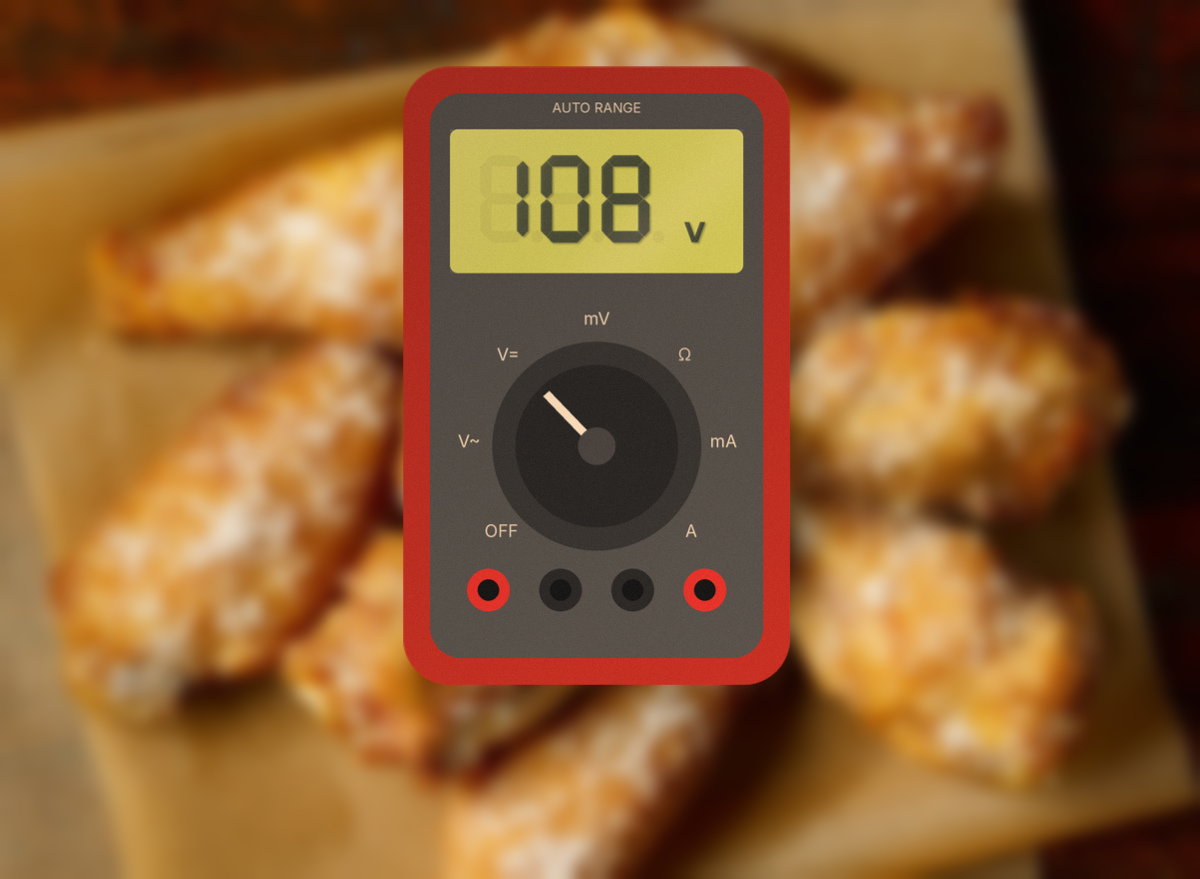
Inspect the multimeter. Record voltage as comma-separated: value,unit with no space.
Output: 108,V
